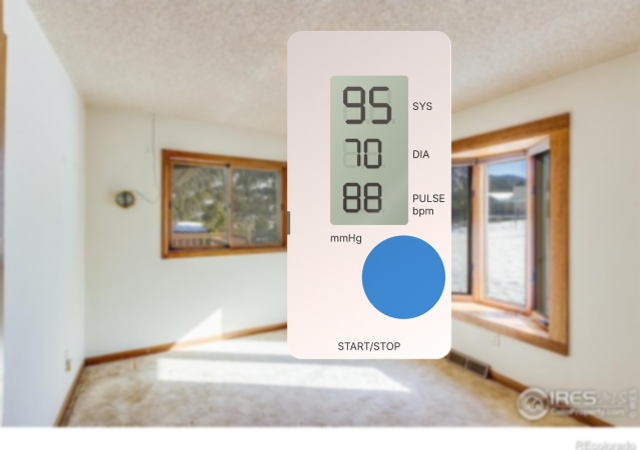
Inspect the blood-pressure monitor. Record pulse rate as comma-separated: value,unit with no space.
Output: 88,bpm
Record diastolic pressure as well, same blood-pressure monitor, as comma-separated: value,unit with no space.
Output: 70,mmHg
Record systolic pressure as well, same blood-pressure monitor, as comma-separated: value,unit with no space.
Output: 95,mmHg
